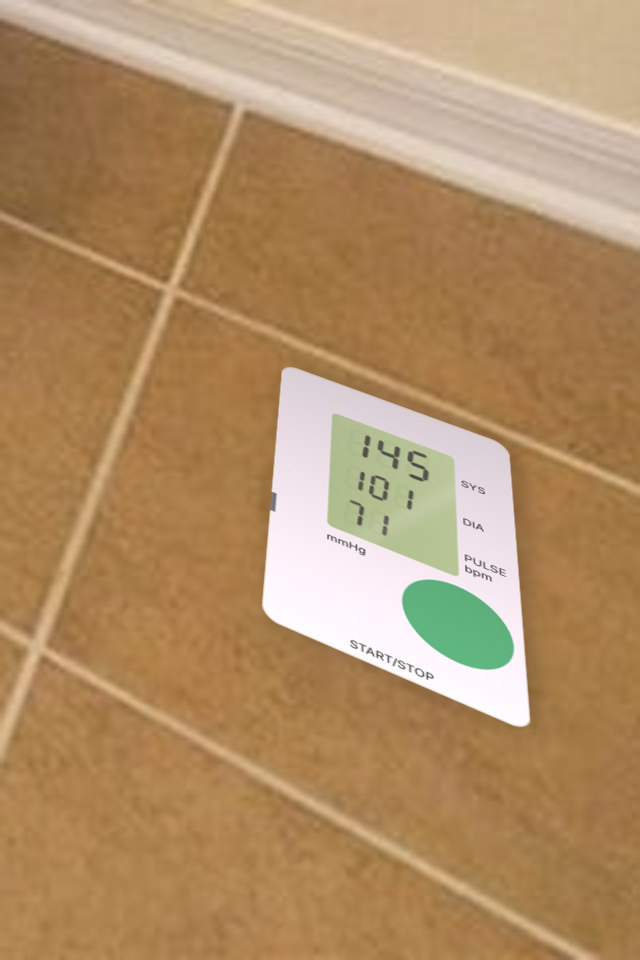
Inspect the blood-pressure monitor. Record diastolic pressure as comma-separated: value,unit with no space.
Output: 101,mmHg
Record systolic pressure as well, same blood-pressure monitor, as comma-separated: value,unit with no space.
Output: 145,mmHg
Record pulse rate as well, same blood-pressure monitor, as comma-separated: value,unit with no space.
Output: 71,bpm
